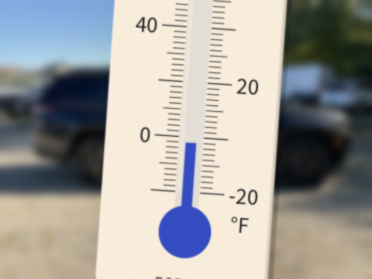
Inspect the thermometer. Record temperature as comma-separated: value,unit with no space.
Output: -2,°F
